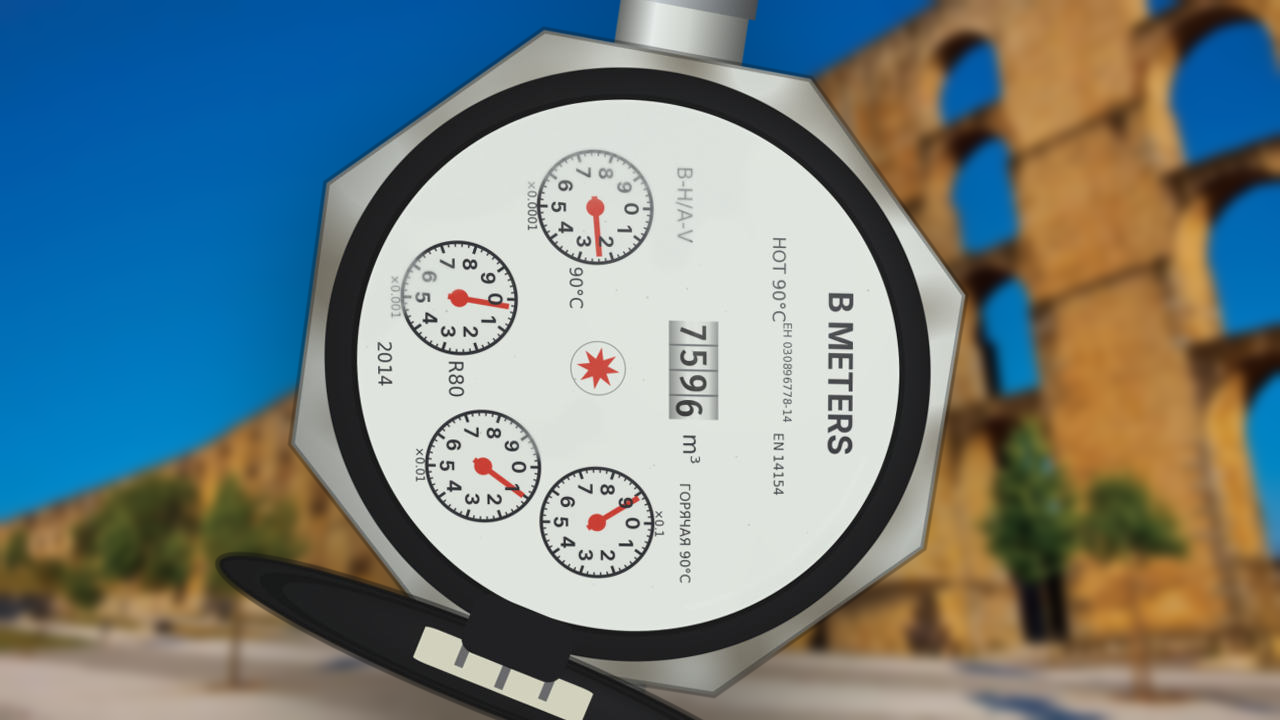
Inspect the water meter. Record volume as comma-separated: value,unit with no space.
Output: 7595.9102,m³
